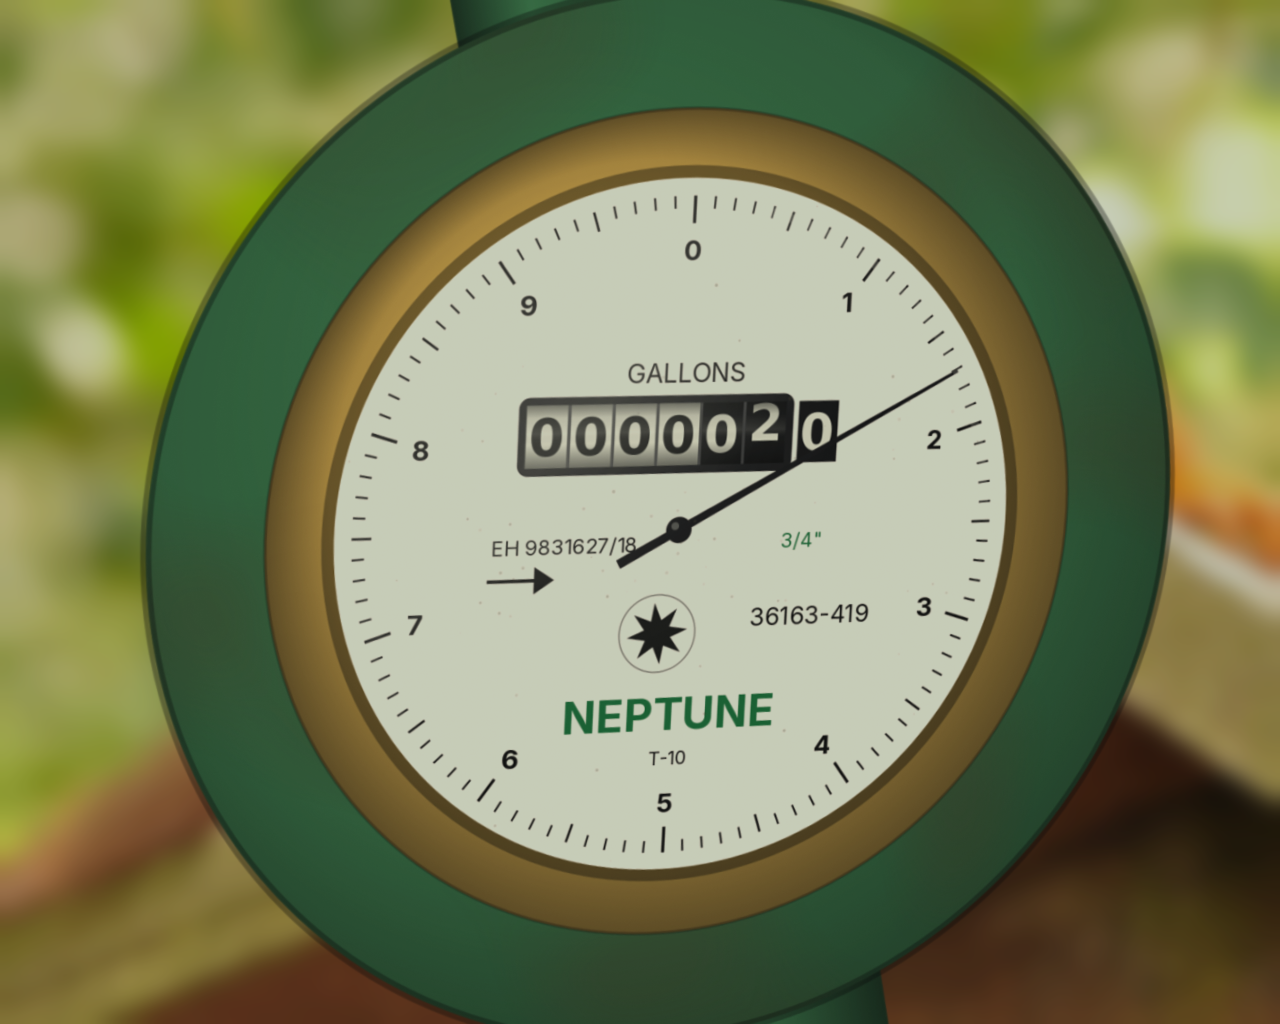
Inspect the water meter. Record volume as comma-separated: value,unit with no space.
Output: 21.7,gal
